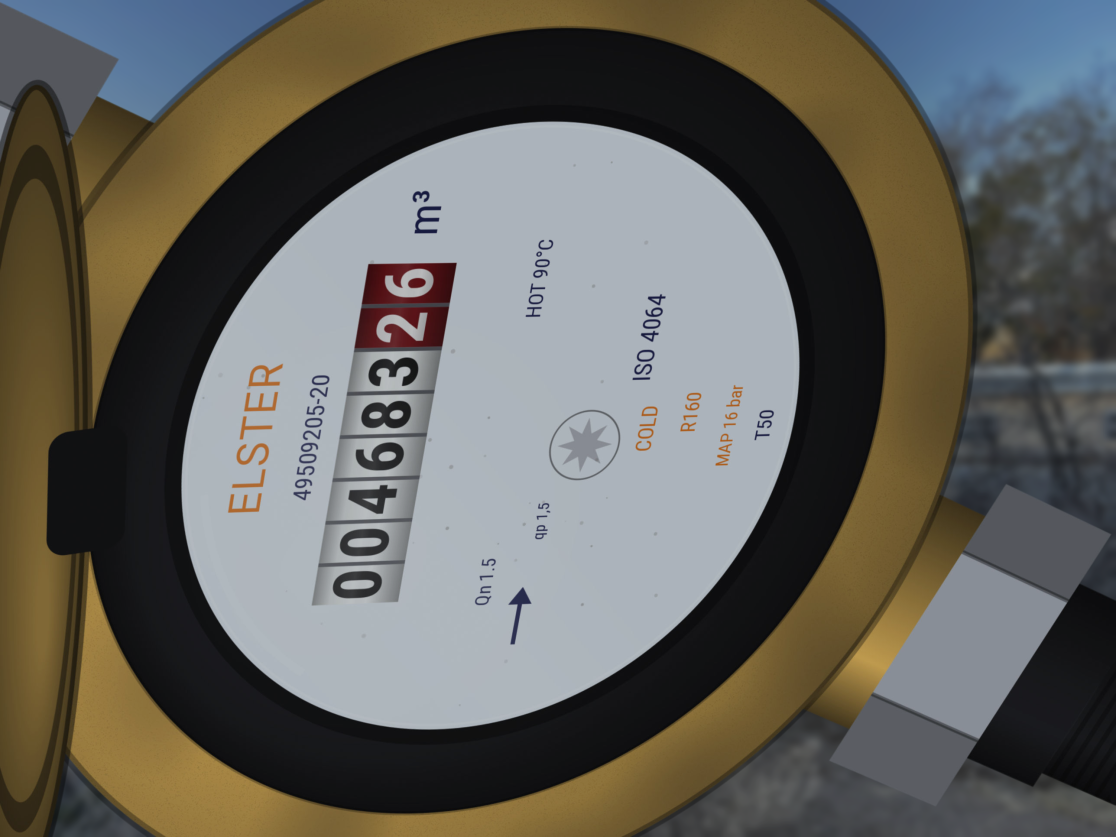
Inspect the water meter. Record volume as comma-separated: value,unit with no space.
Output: 4683.26,m³
